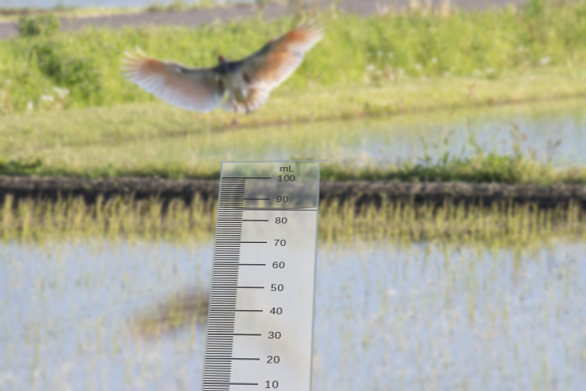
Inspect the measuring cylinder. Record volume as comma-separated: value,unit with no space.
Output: 85,mL
